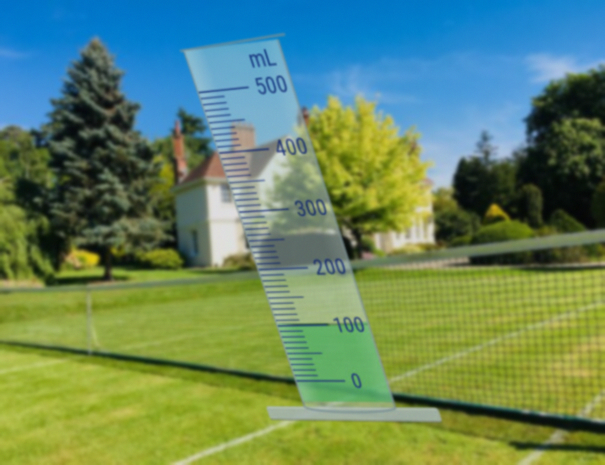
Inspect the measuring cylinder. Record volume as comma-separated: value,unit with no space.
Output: 100,mL
